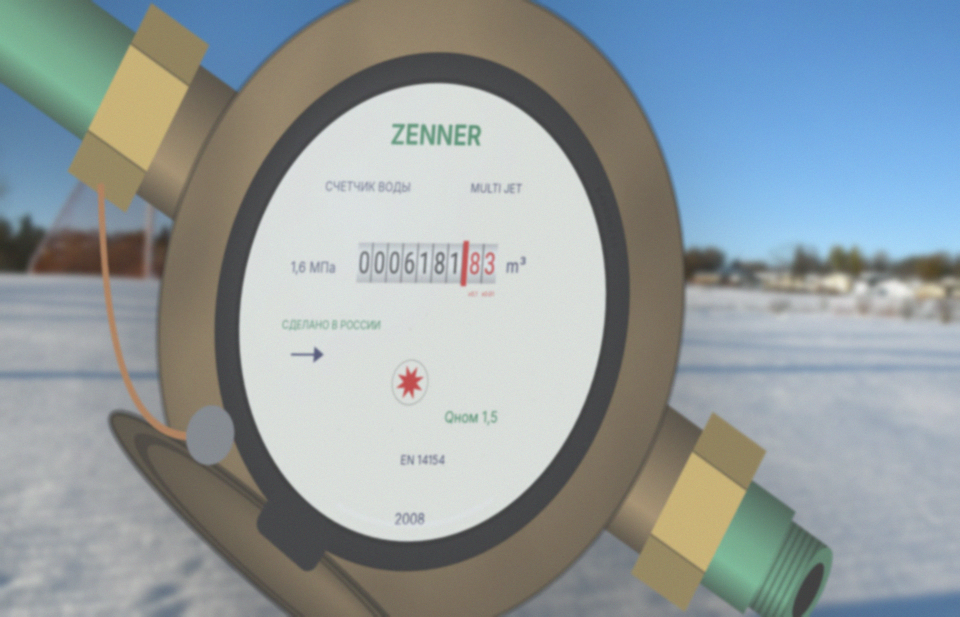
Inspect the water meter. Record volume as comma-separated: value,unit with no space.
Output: 6181.83,m³
